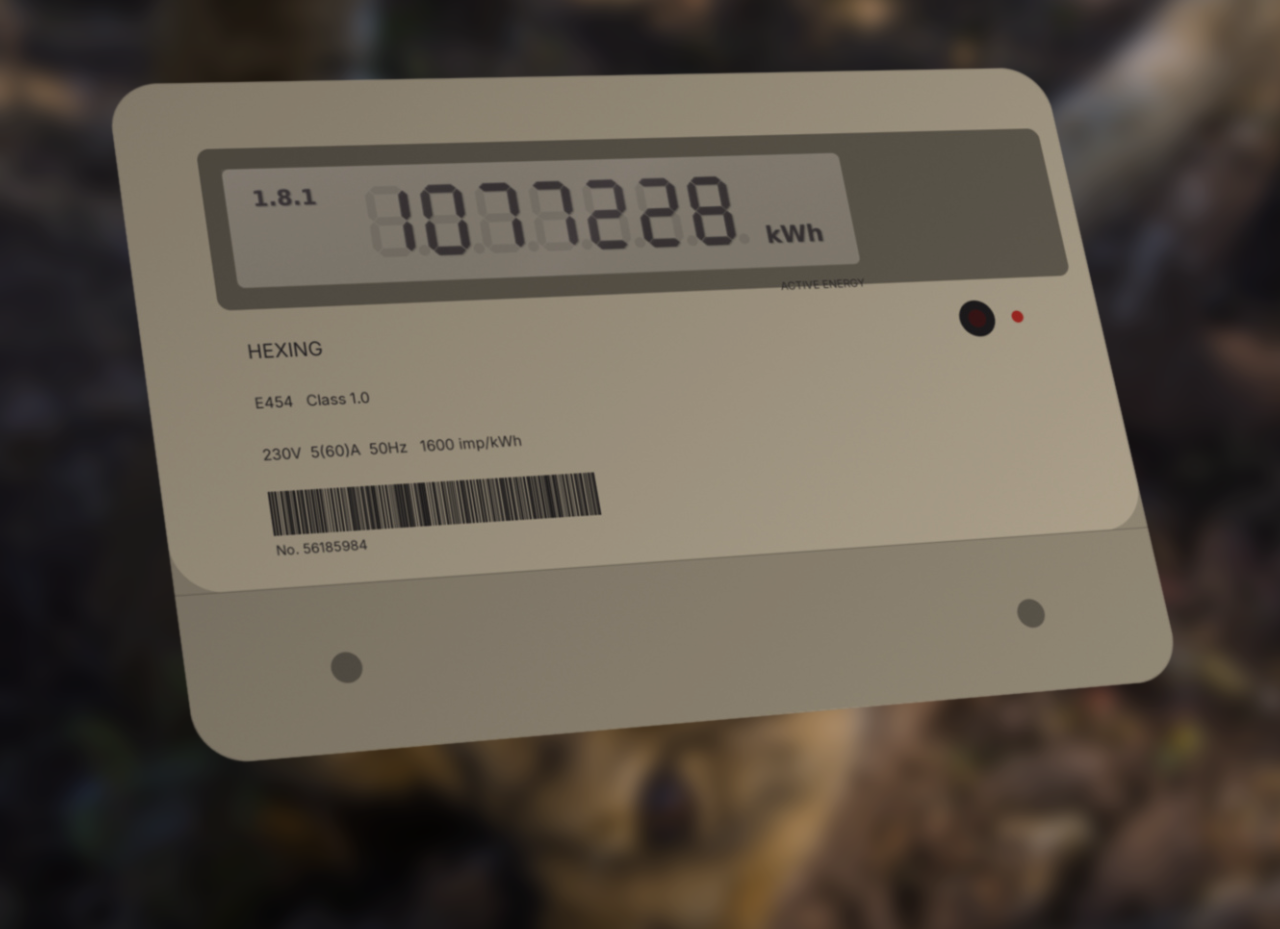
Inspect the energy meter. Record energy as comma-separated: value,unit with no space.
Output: 1077228,kWh
